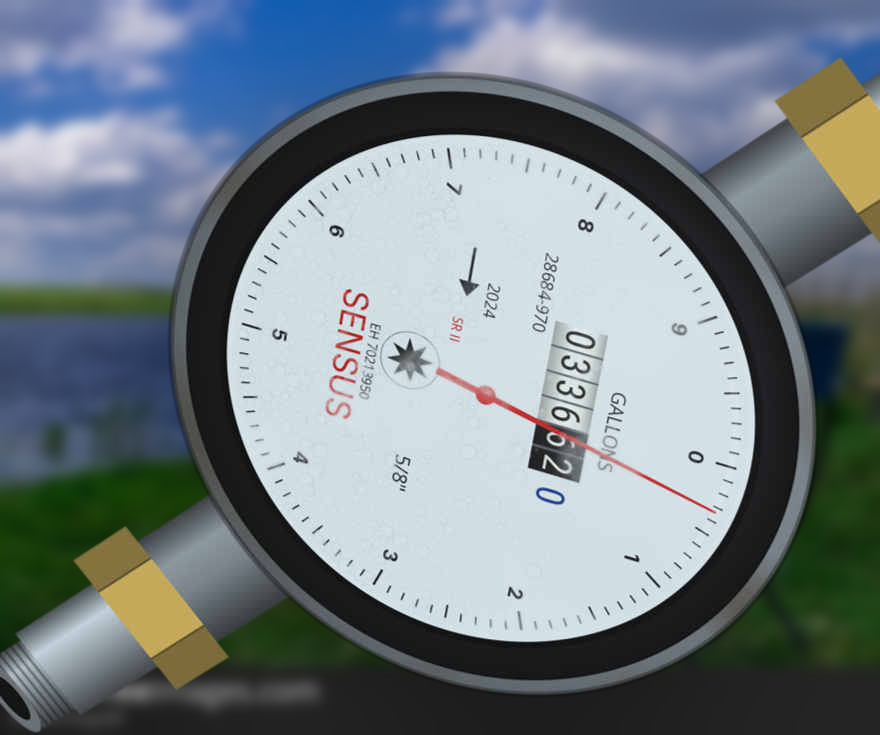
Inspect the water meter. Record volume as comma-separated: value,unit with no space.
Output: 336620.3,gal
